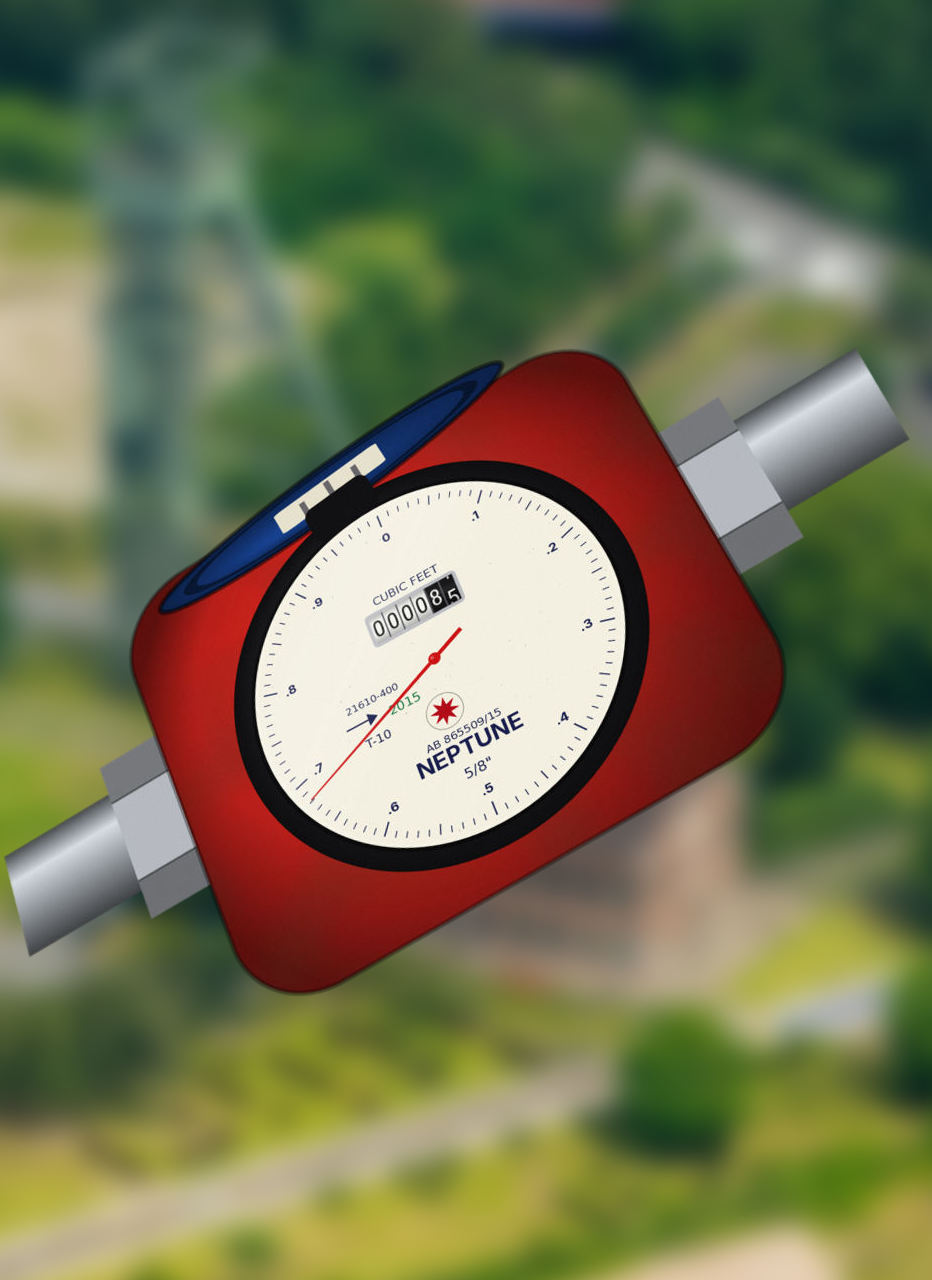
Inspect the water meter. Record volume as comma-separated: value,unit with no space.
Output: 84.68,ft³
